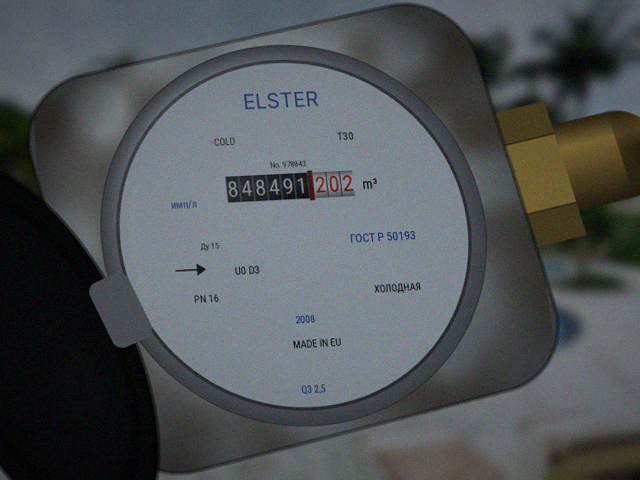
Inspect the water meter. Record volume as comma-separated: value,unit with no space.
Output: 848491.202,m³
